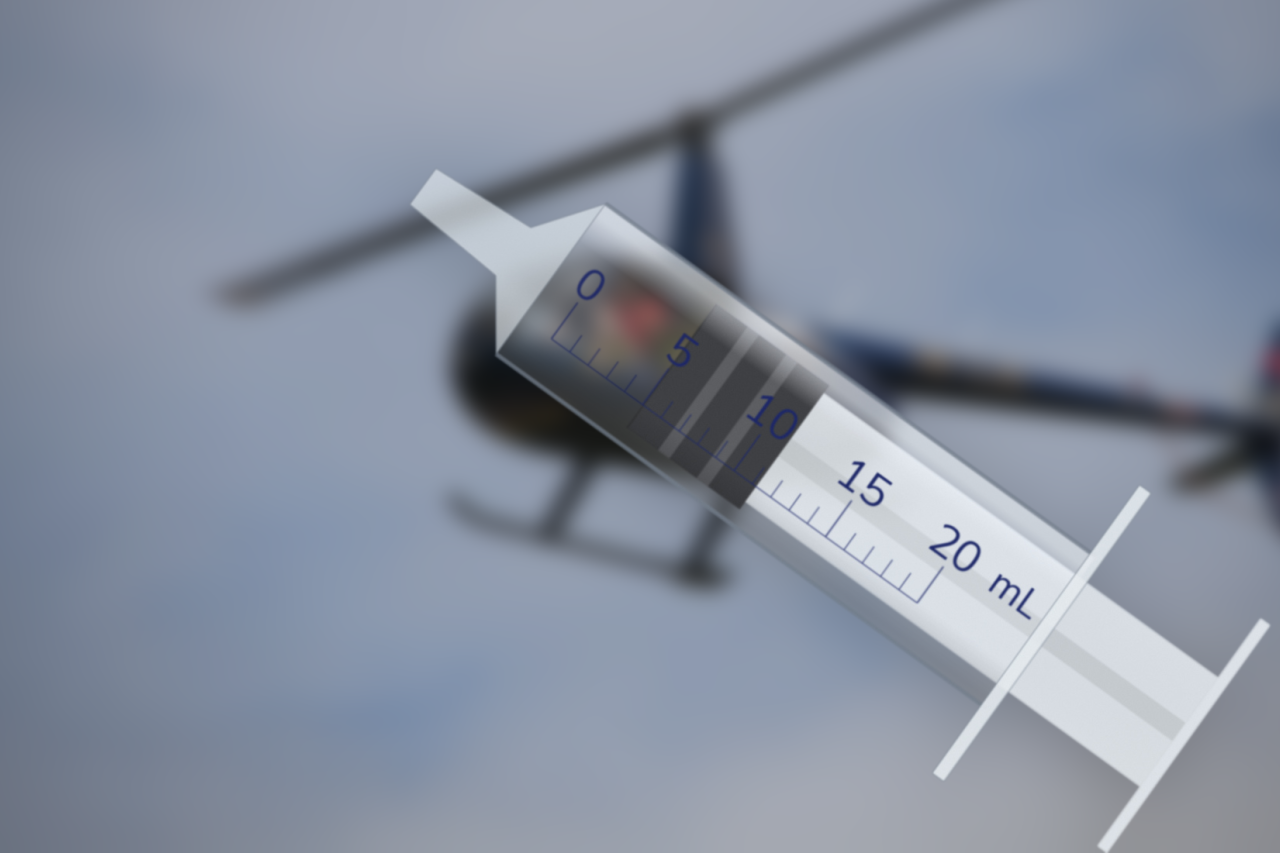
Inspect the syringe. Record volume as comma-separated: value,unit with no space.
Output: 5,mL
